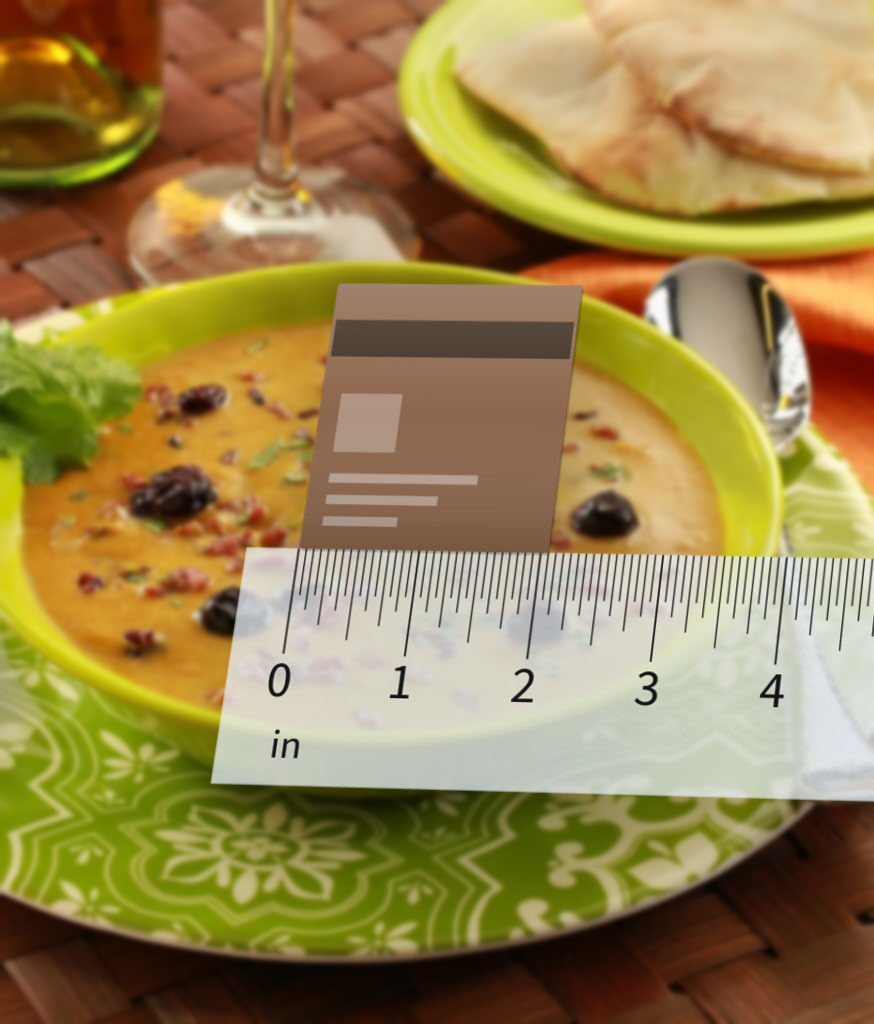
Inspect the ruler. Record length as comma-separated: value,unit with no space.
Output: 2.0625,in
